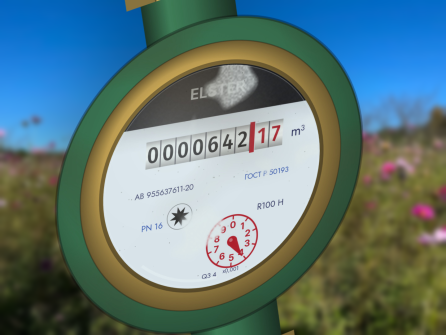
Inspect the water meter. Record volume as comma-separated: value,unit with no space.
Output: 642.174,m³
